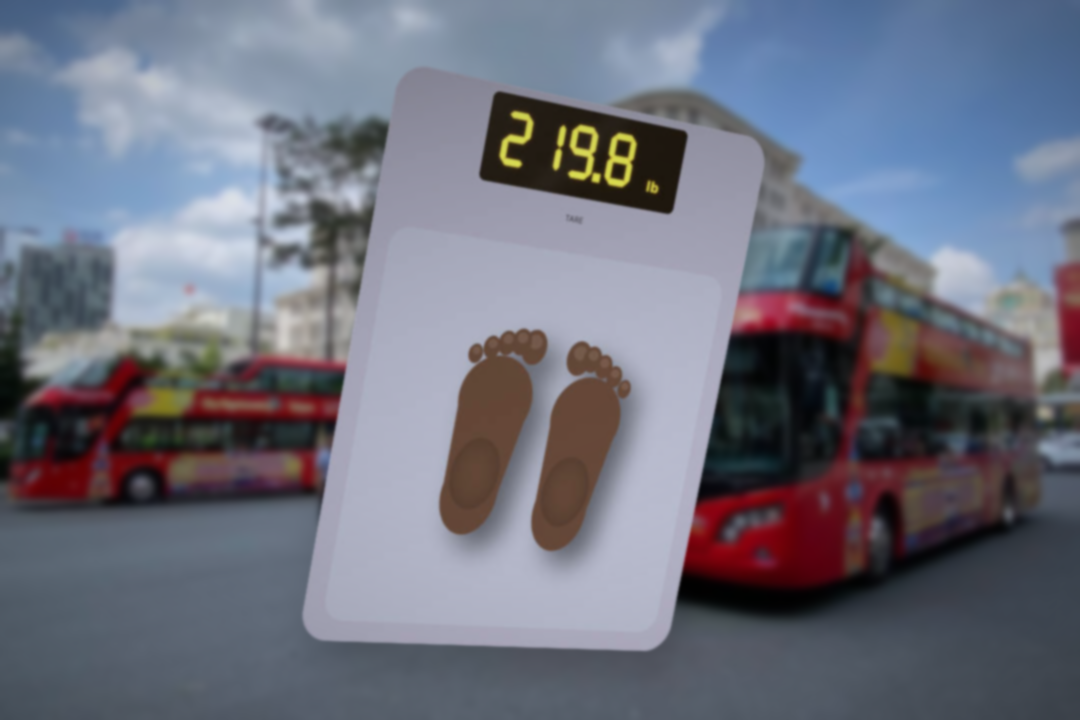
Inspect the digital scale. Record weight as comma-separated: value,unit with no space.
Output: 219.8,lb
